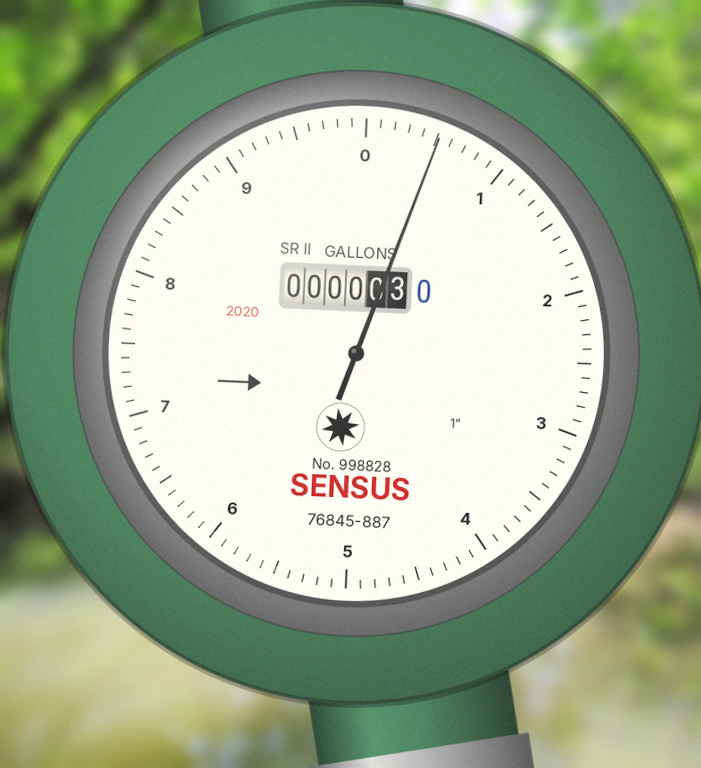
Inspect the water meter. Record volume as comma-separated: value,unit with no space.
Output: 30.5,gal
